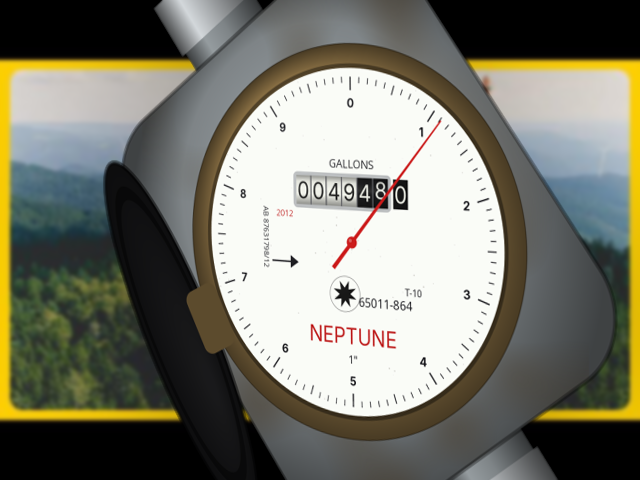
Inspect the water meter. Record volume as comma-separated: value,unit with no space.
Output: 49481.1,gal
